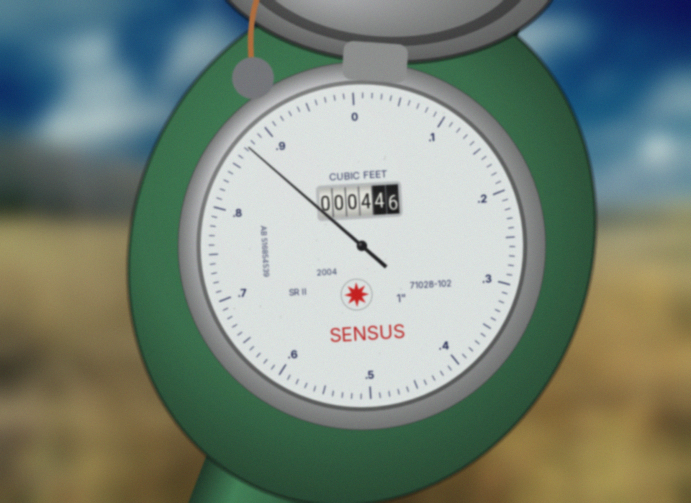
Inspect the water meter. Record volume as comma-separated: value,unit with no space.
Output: 445.87,ft³
